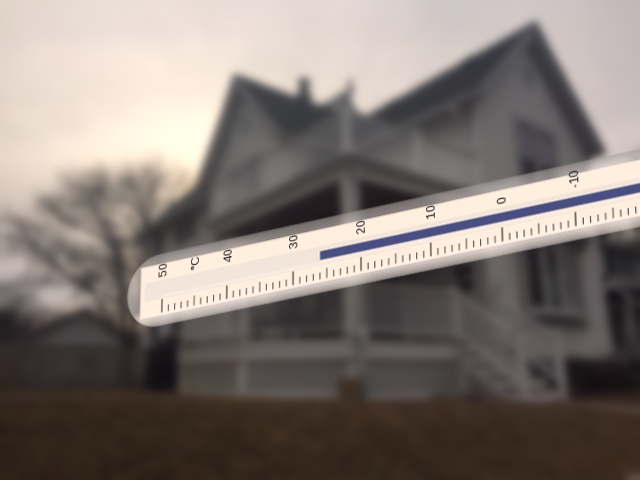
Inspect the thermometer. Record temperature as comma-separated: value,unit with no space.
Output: 26,°C
